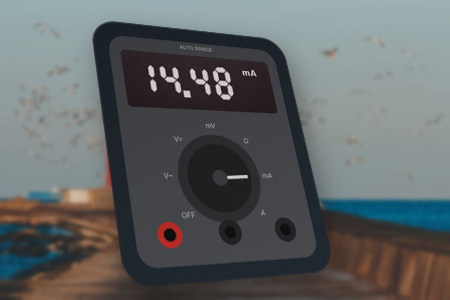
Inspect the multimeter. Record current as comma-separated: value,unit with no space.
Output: 14.48,mA
